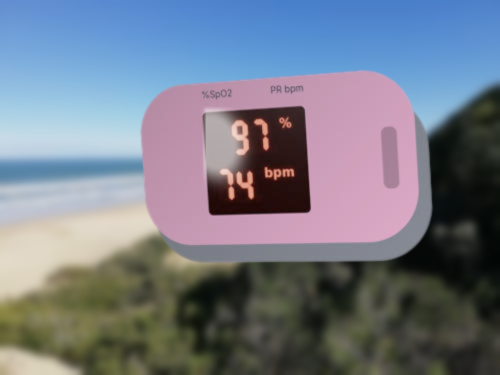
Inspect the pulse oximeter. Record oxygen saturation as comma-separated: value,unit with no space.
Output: 97,%
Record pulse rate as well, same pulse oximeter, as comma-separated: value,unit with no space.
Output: 74,bpm
